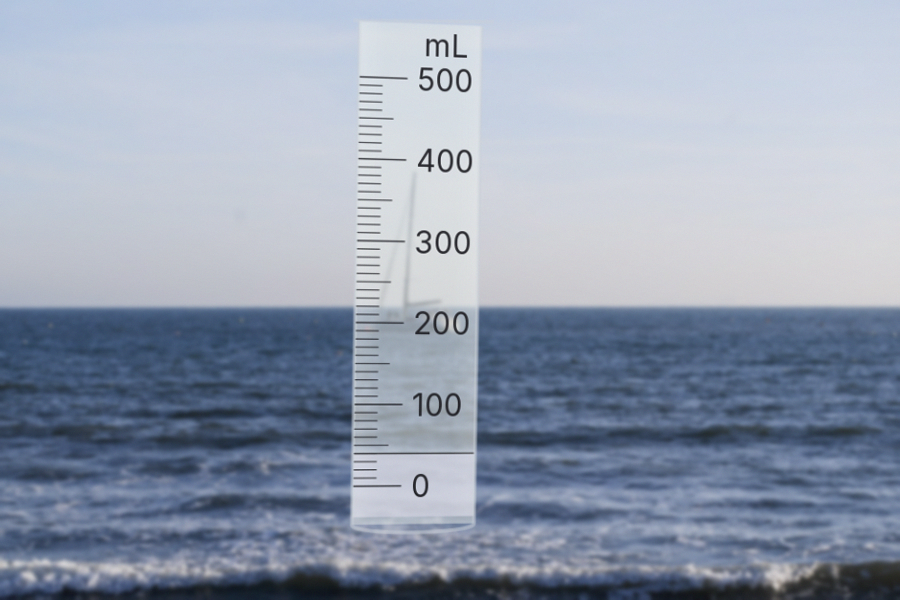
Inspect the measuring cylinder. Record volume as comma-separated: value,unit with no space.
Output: 40,mL
